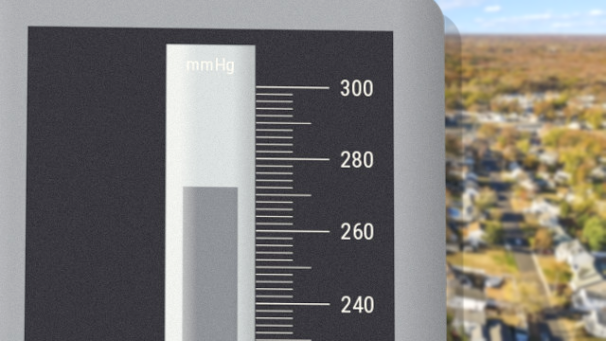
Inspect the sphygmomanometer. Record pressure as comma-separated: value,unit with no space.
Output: 272,mmHg
